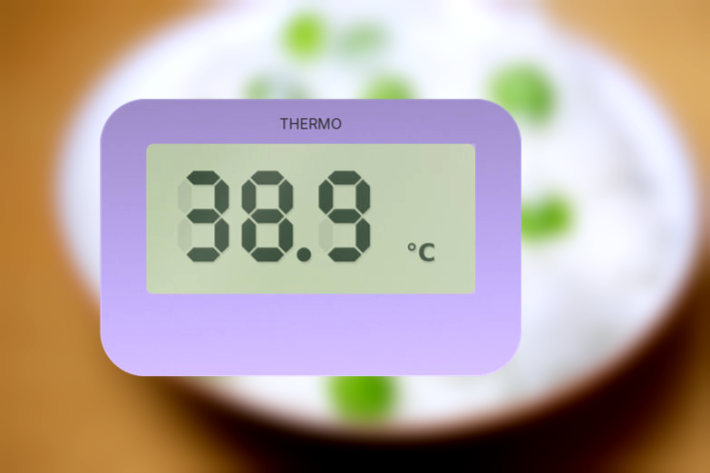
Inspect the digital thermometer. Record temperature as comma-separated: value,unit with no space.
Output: 38.9,°C
